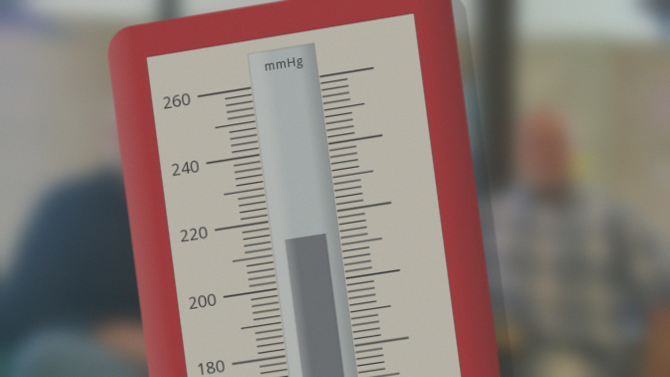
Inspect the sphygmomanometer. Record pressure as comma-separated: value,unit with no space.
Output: 214,mmHg
